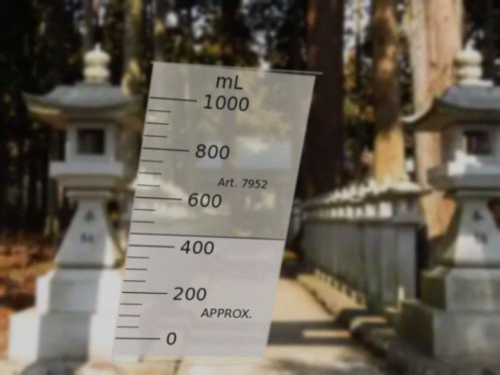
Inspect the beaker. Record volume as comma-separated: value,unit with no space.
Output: 450,mL
